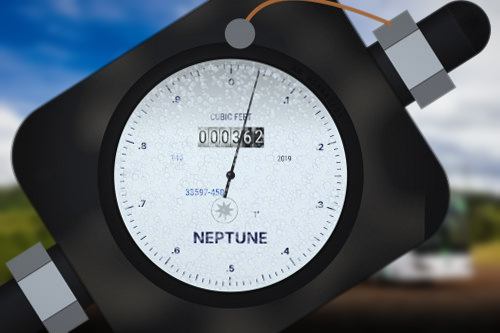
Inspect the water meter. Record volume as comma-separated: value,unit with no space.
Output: 362.04,ft³
